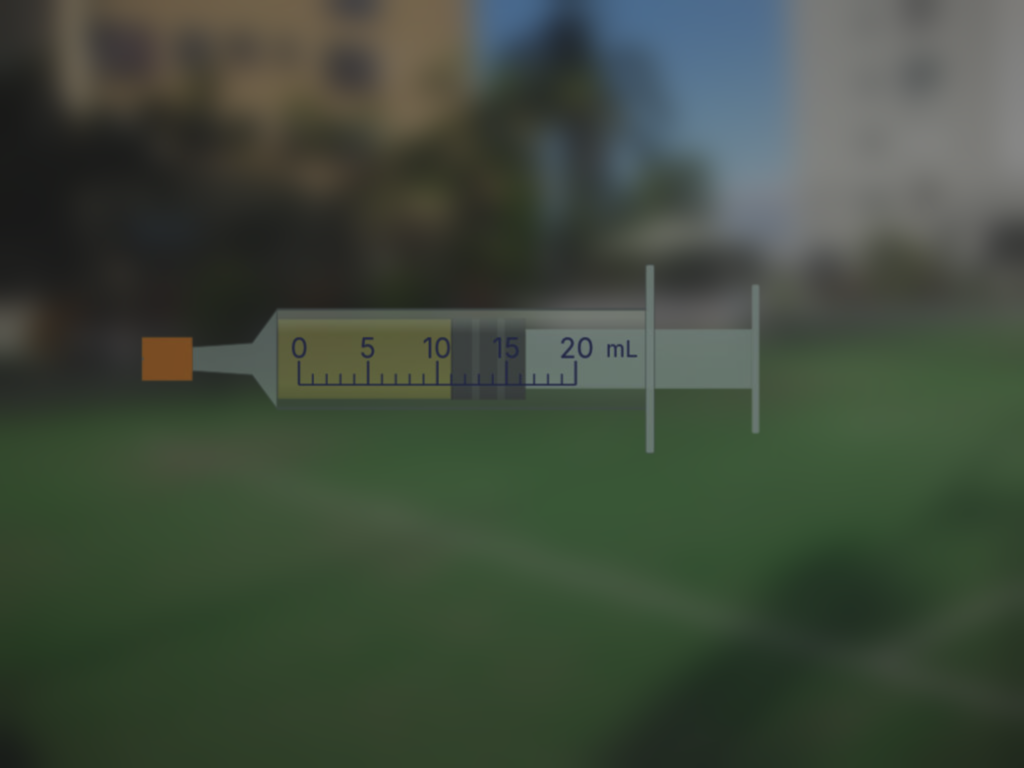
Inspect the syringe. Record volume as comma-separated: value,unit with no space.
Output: 11,mL
